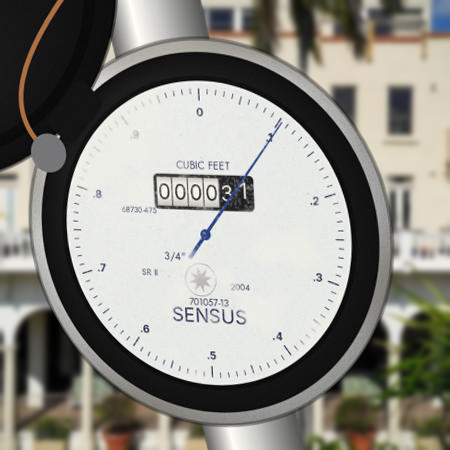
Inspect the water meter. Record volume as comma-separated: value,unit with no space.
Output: 31.10,ft³
